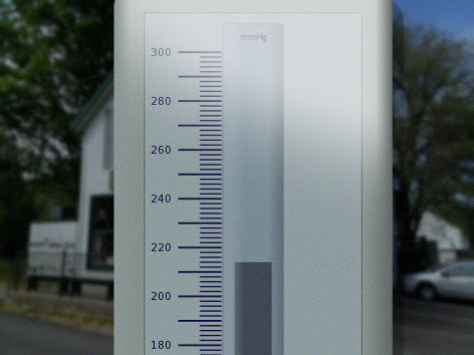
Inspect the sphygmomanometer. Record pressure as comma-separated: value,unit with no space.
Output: 214,mmHg
